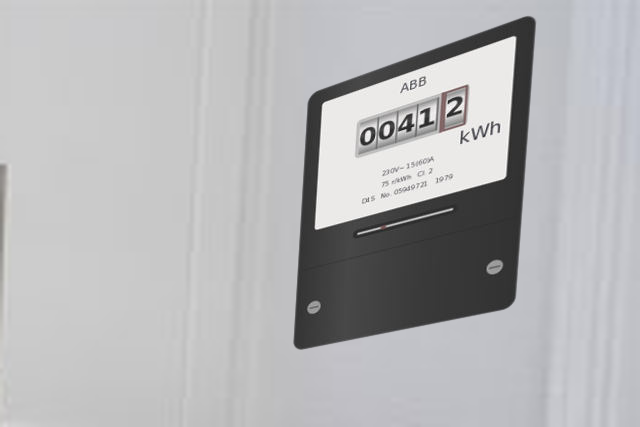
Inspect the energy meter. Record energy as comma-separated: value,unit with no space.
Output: 41.2,kWh
